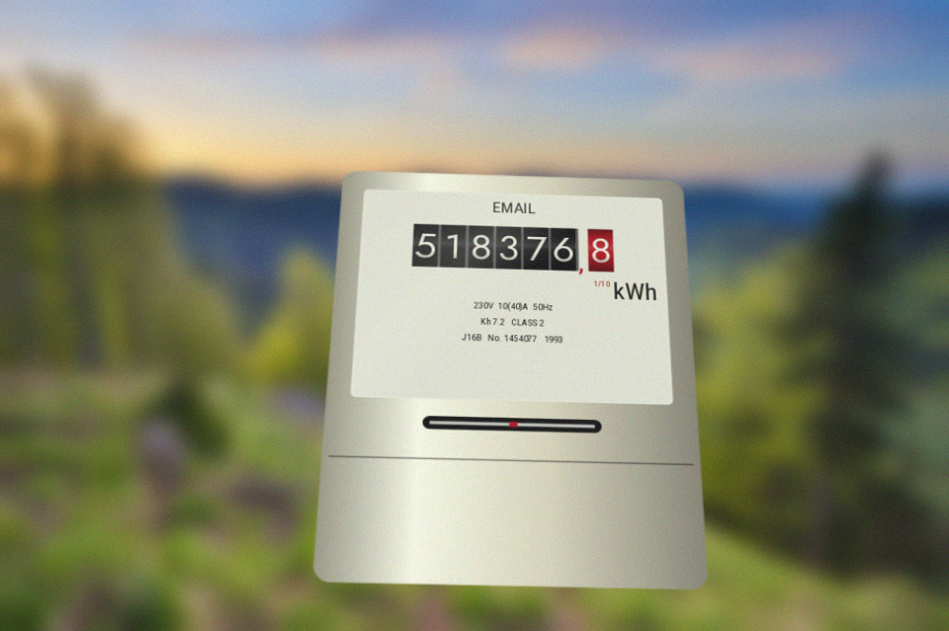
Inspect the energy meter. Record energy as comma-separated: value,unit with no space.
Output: 518376.8,kWh
